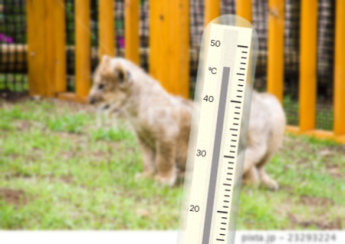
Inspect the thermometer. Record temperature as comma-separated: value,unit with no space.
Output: 46,°C
